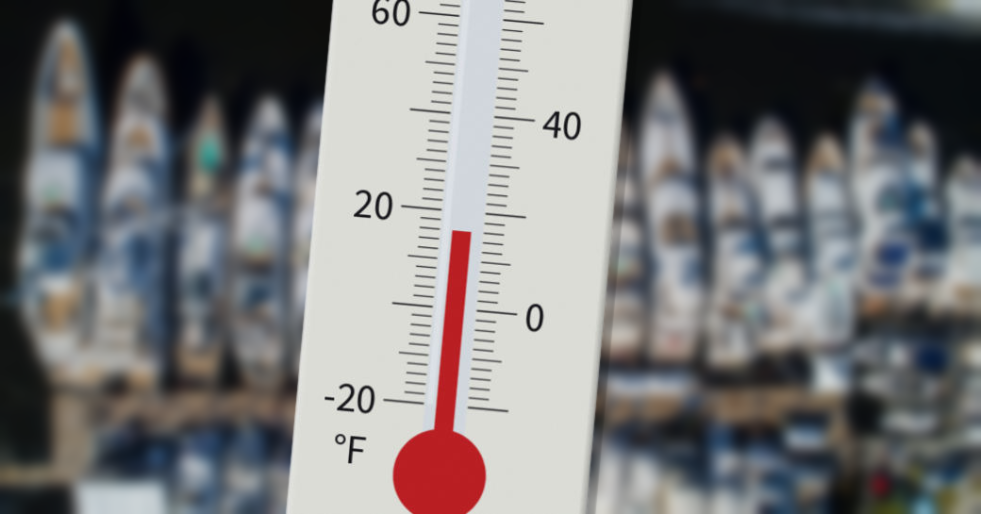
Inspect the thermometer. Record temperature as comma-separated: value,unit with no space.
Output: 16,°F
